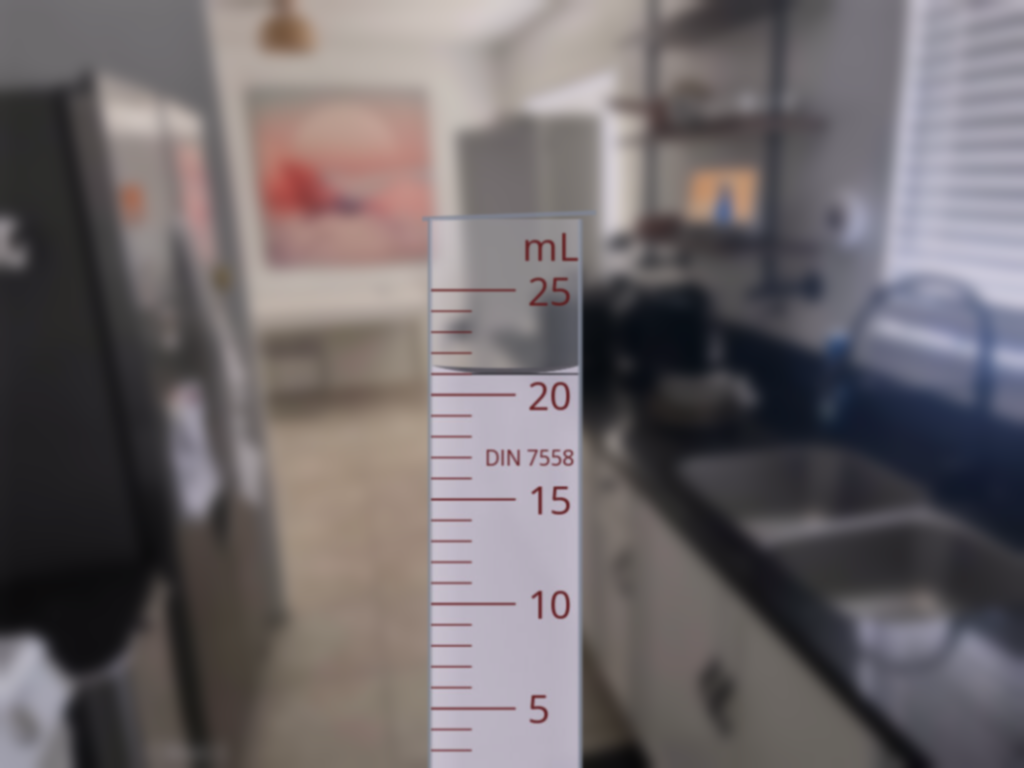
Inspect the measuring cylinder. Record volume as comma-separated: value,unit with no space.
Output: 21,mL
